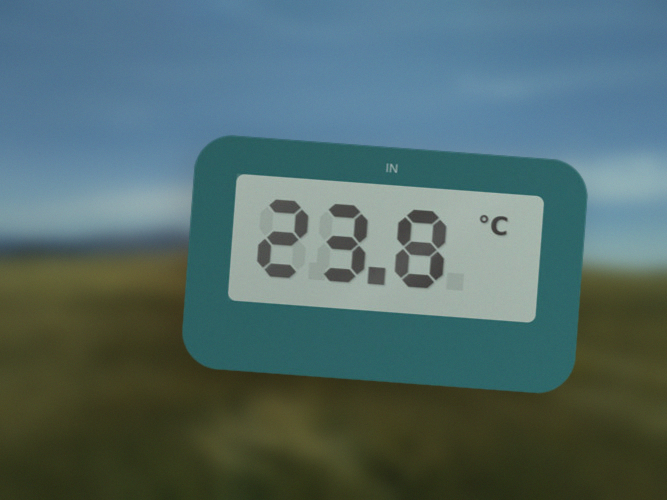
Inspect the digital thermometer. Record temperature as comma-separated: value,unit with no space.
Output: 23.8,°C
